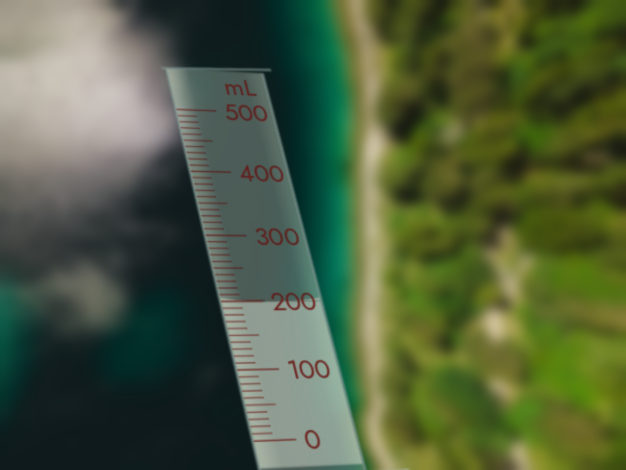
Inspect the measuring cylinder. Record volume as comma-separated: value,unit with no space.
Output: 200,mL
